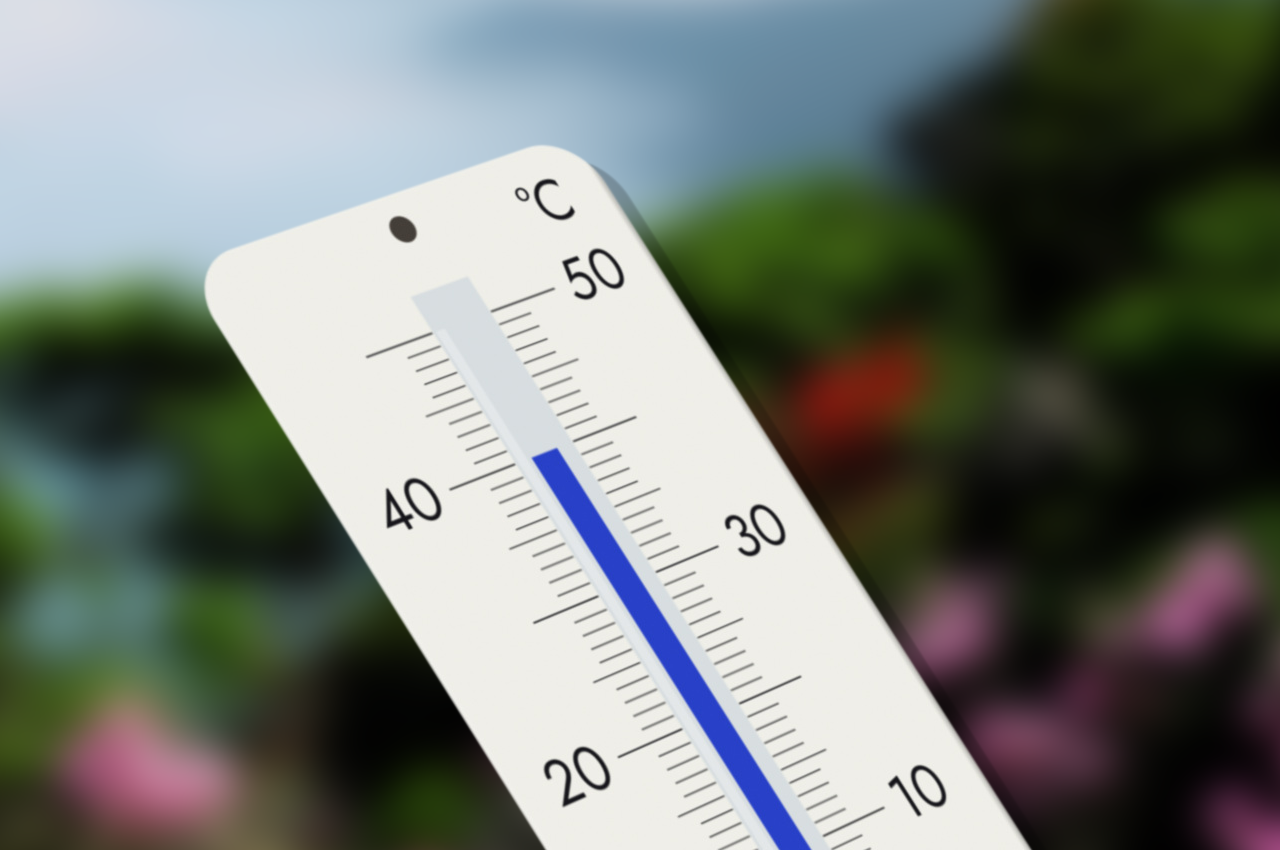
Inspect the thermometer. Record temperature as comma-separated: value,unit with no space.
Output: 40,°C
